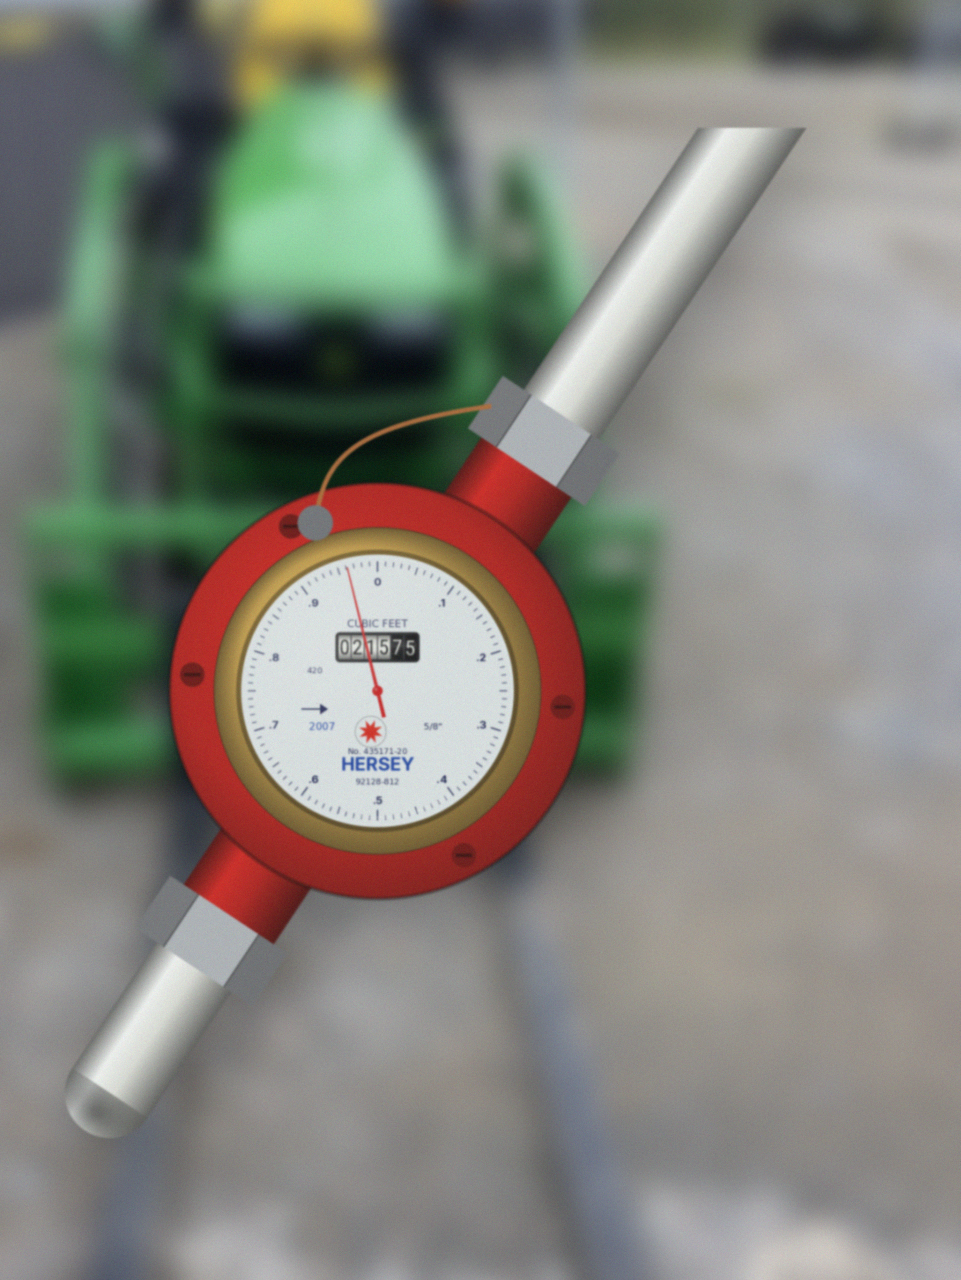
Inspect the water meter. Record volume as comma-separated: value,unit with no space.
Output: 21574.96,ft³
